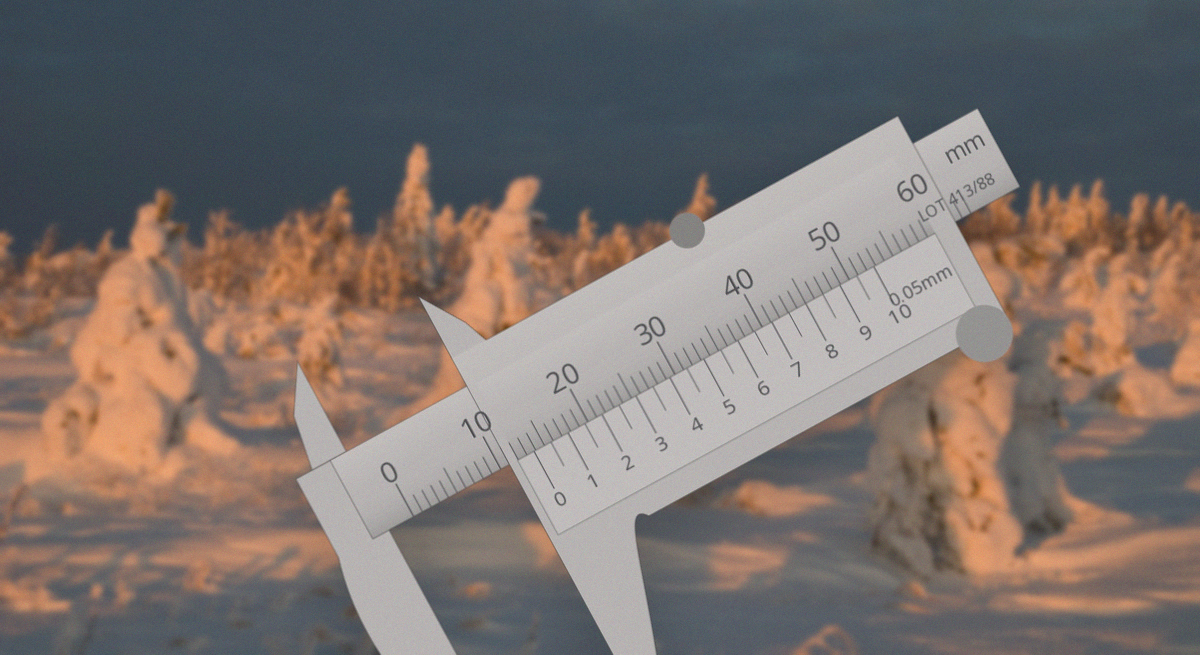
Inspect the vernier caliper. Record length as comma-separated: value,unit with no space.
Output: 13.8,mm
